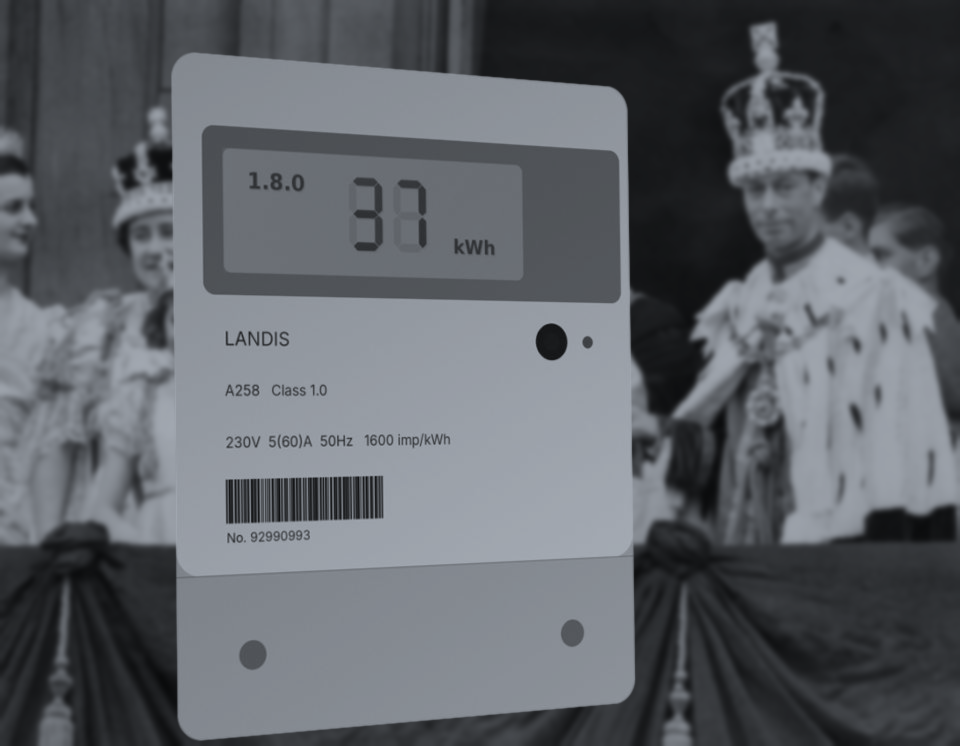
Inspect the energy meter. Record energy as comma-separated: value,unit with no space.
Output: 37,kWh
